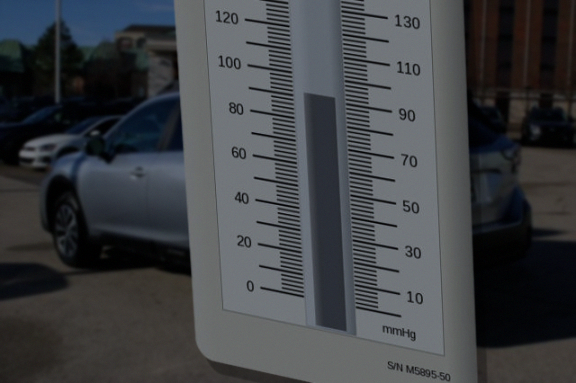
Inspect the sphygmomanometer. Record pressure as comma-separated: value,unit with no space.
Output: 92,mmHg
